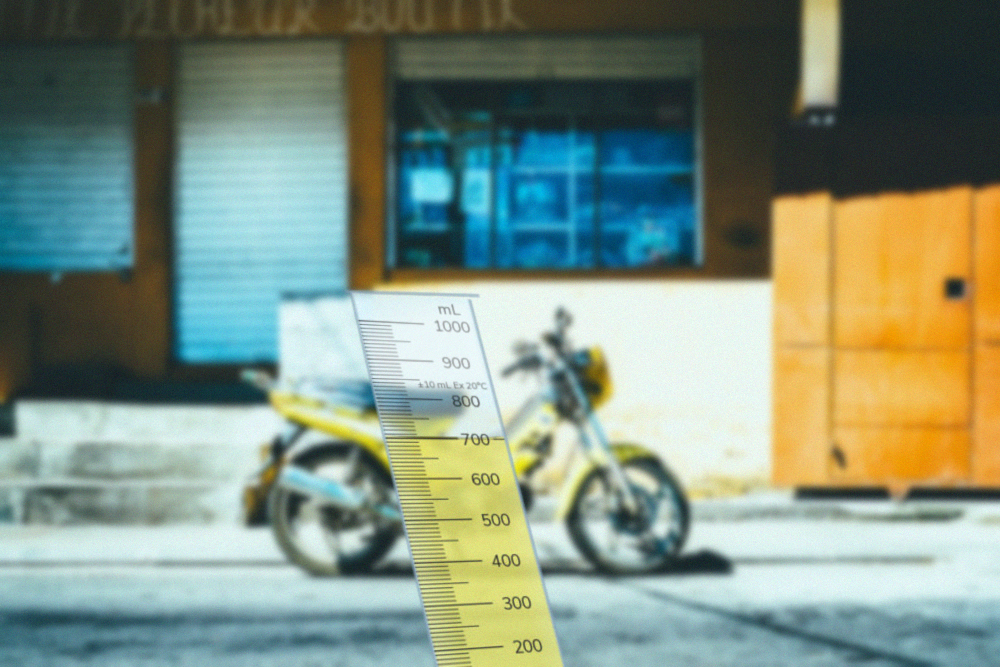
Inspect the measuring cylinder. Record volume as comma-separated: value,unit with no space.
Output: 700,mL
